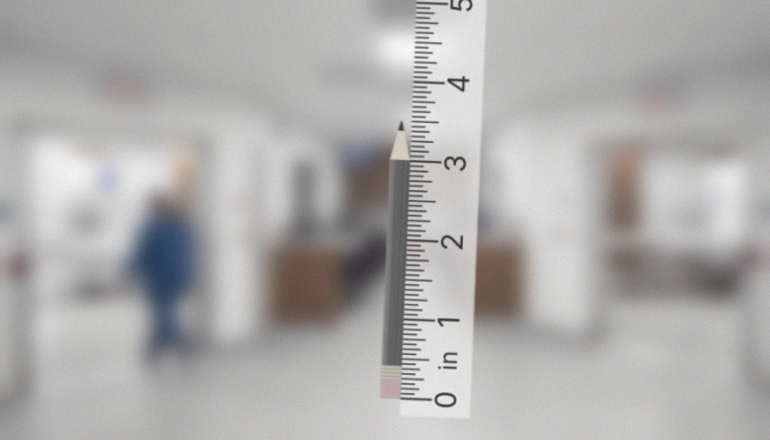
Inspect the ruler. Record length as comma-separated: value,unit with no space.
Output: 3.5,in
